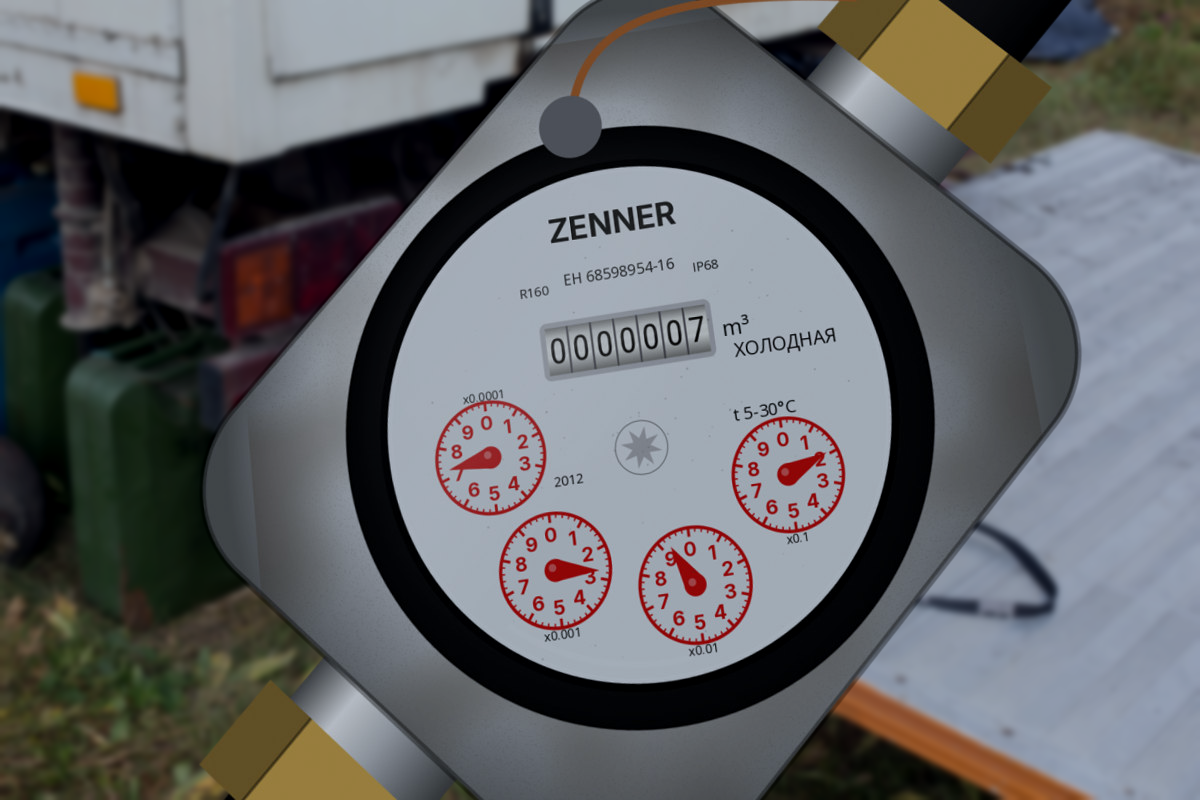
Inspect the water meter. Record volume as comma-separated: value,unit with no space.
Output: 7.1927,m³
